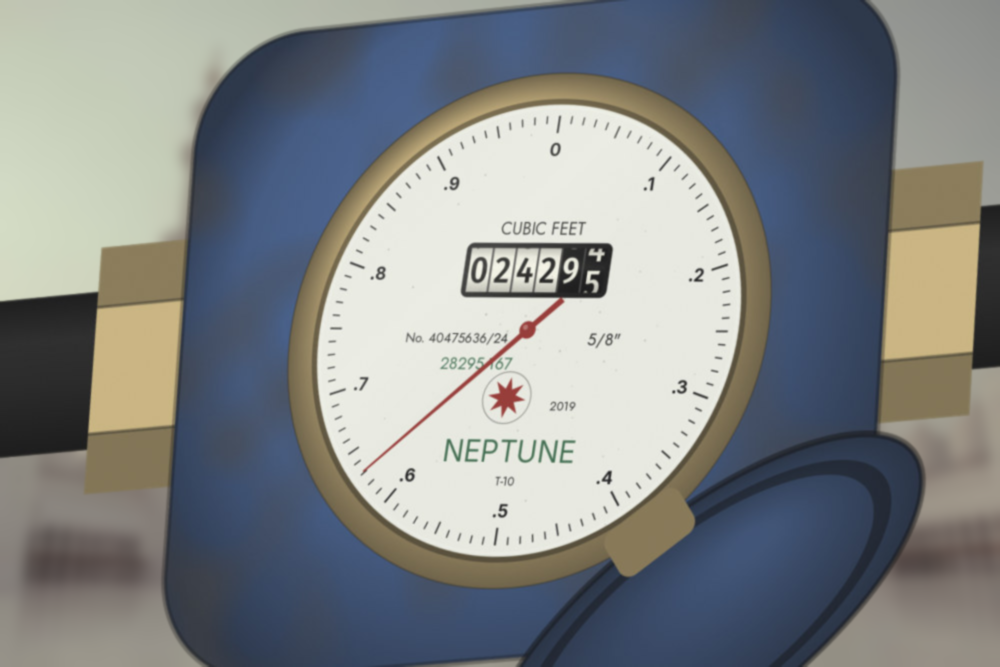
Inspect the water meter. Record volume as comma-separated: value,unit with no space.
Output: 24294.63,ft³
